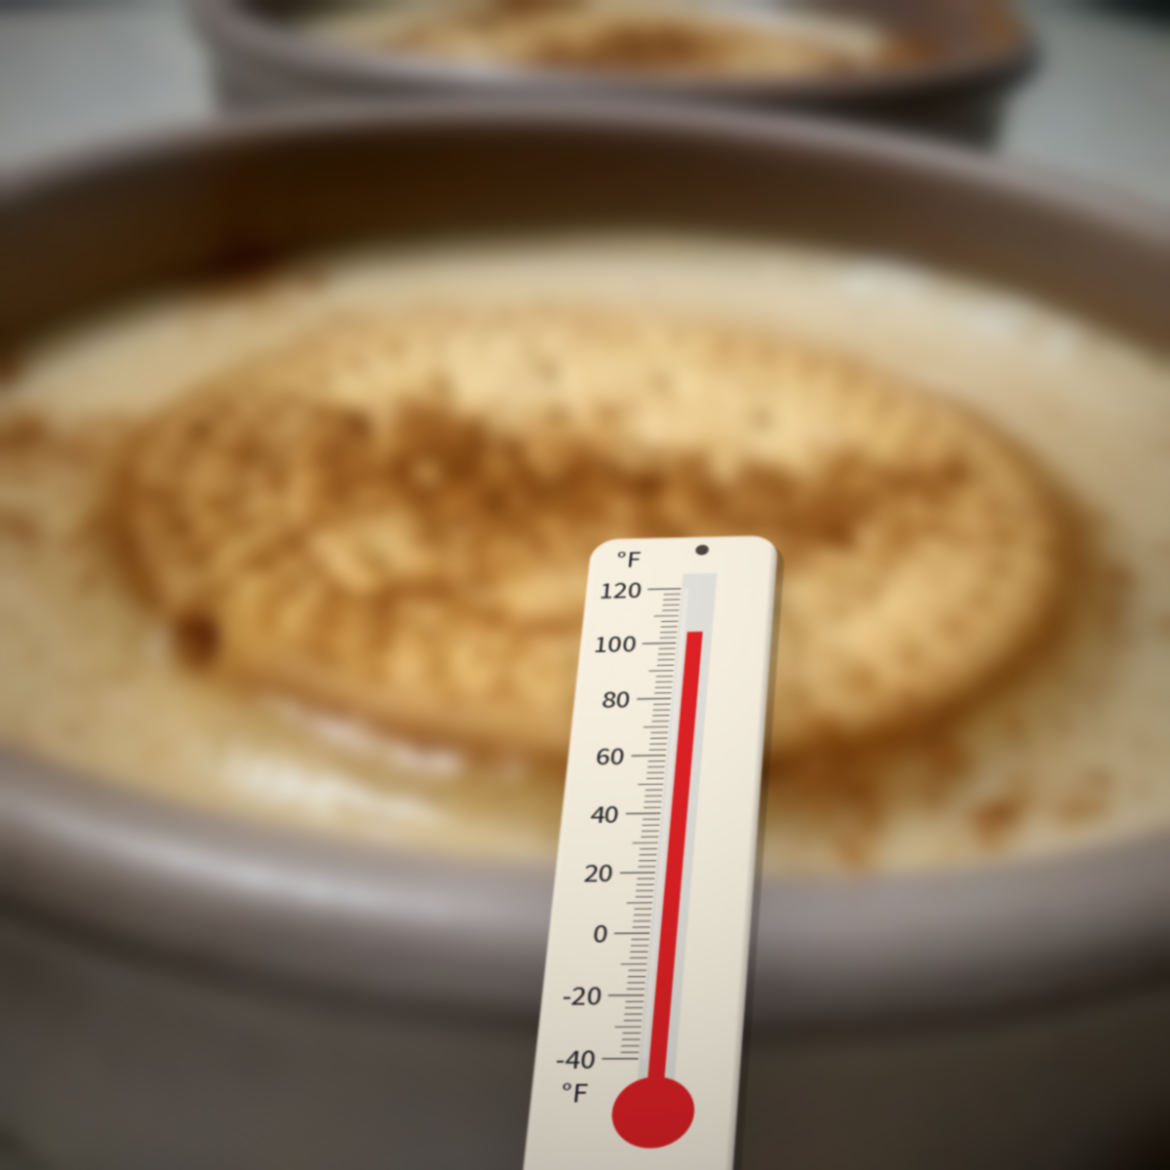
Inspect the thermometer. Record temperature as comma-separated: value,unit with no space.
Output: 104,°F
